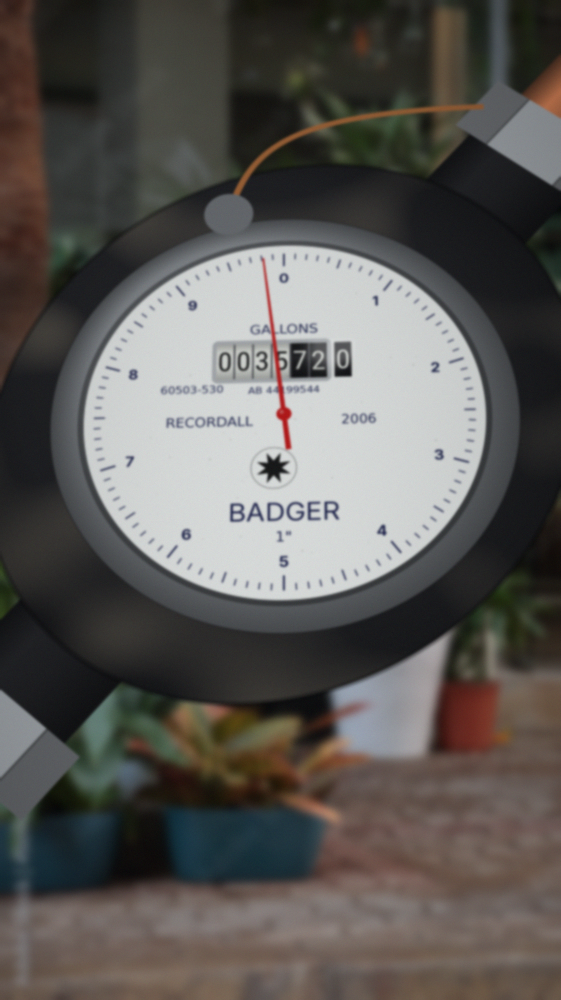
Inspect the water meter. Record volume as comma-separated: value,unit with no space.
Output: 35719.8,gal
